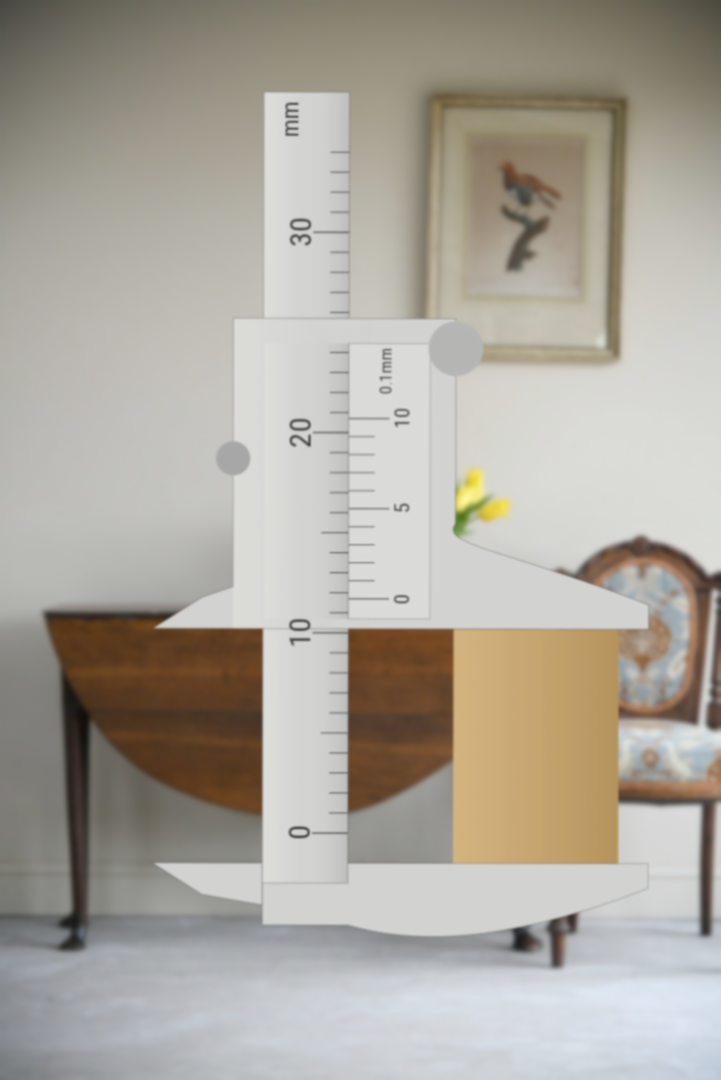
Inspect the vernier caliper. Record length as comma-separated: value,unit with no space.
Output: 11.7,mm
